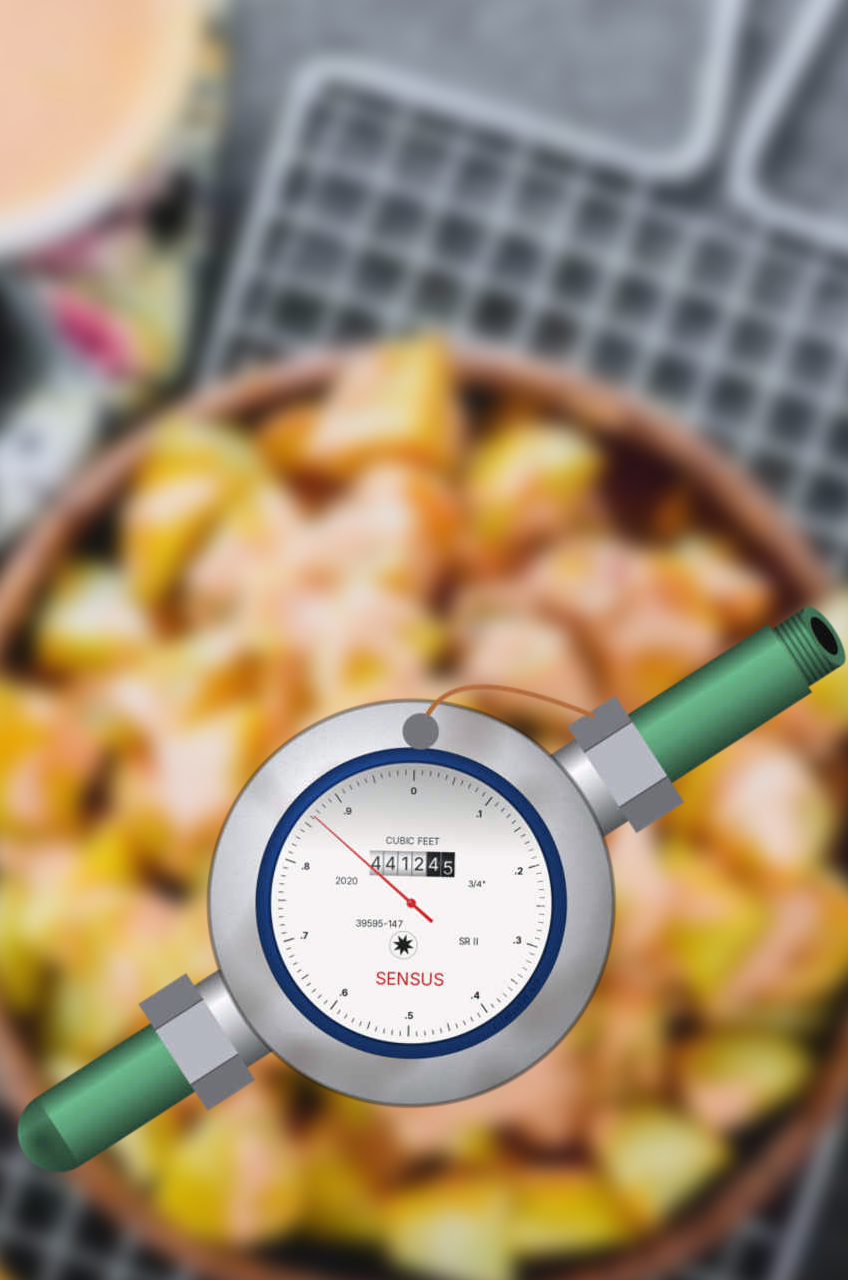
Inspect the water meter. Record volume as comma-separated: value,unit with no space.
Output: 441244.86,ft³
